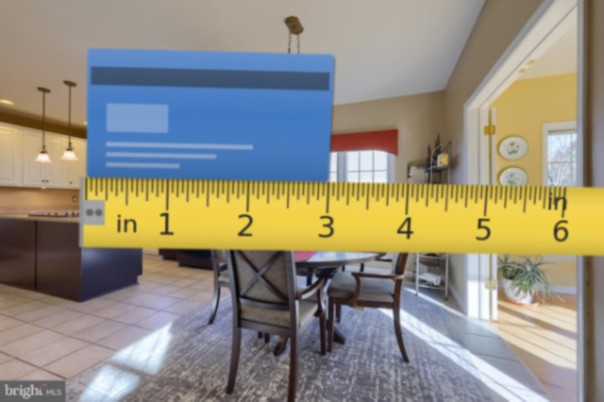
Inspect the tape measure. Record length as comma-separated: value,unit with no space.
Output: 3,in
